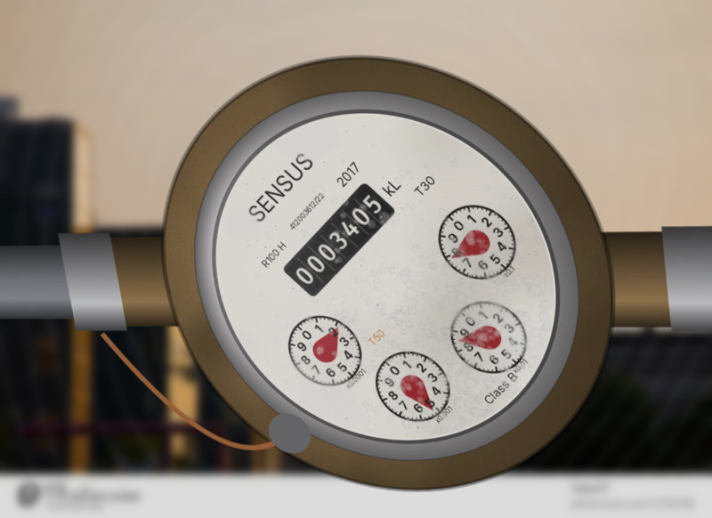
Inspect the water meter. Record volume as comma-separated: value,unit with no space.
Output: 3405.7852,kL
